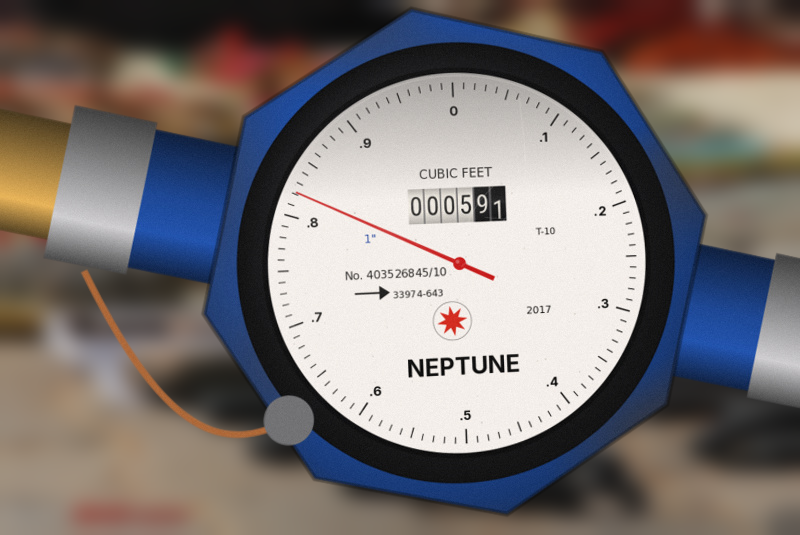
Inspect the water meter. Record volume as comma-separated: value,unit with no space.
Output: 590.82,ft³
